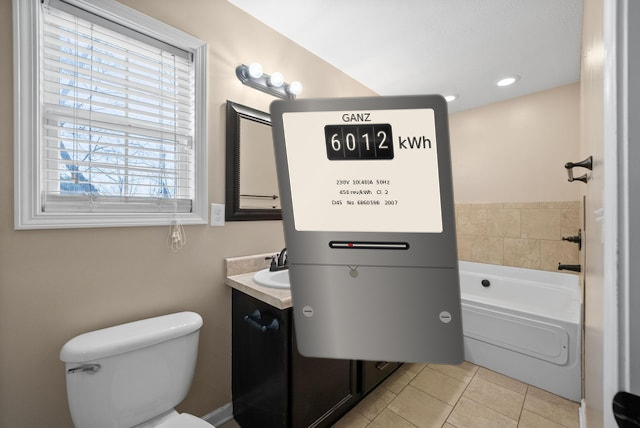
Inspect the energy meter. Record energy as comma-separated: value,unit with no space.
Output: 6012,kWh
